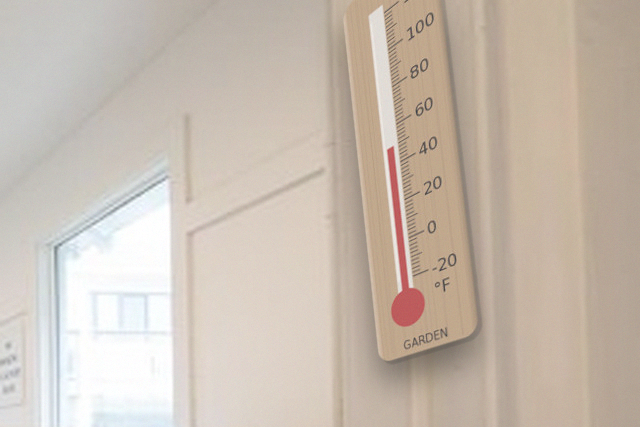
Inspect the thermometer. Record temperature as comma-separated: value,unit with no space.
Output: 50,°F
